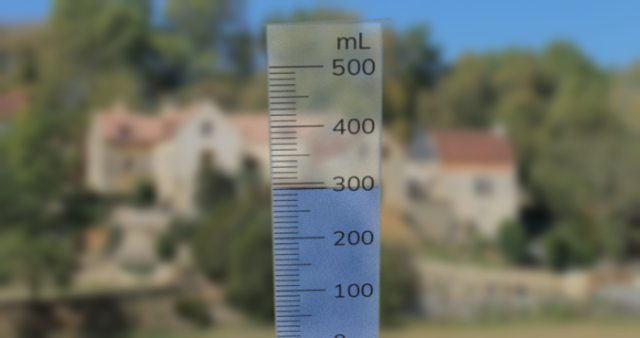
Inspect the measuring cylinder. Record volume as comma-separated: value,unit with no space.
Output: 290,mL
